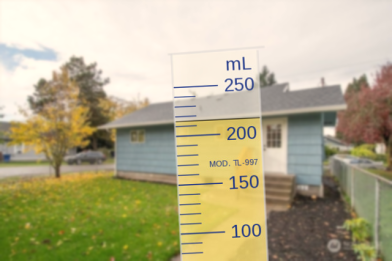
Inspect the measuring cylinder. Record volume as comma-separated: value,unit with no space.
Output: 215,mL
